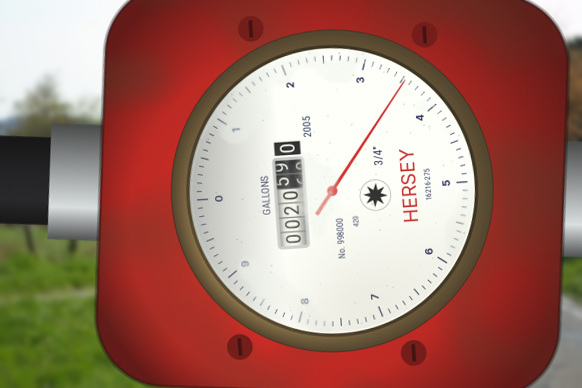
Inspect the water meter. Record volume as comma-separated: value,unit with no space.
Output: 20593.5,gal
